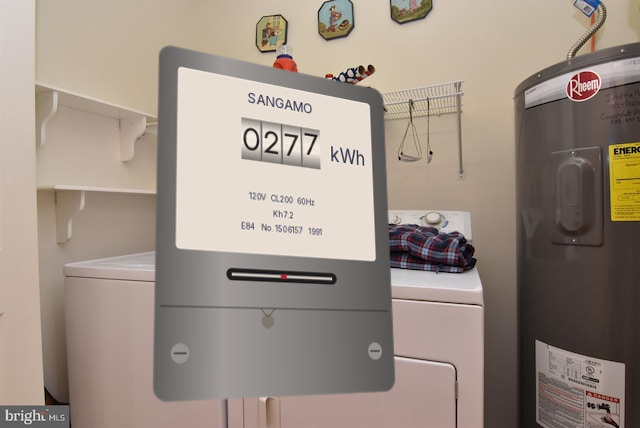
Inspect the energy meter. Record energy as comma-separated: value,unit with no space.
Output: 277,kWh
